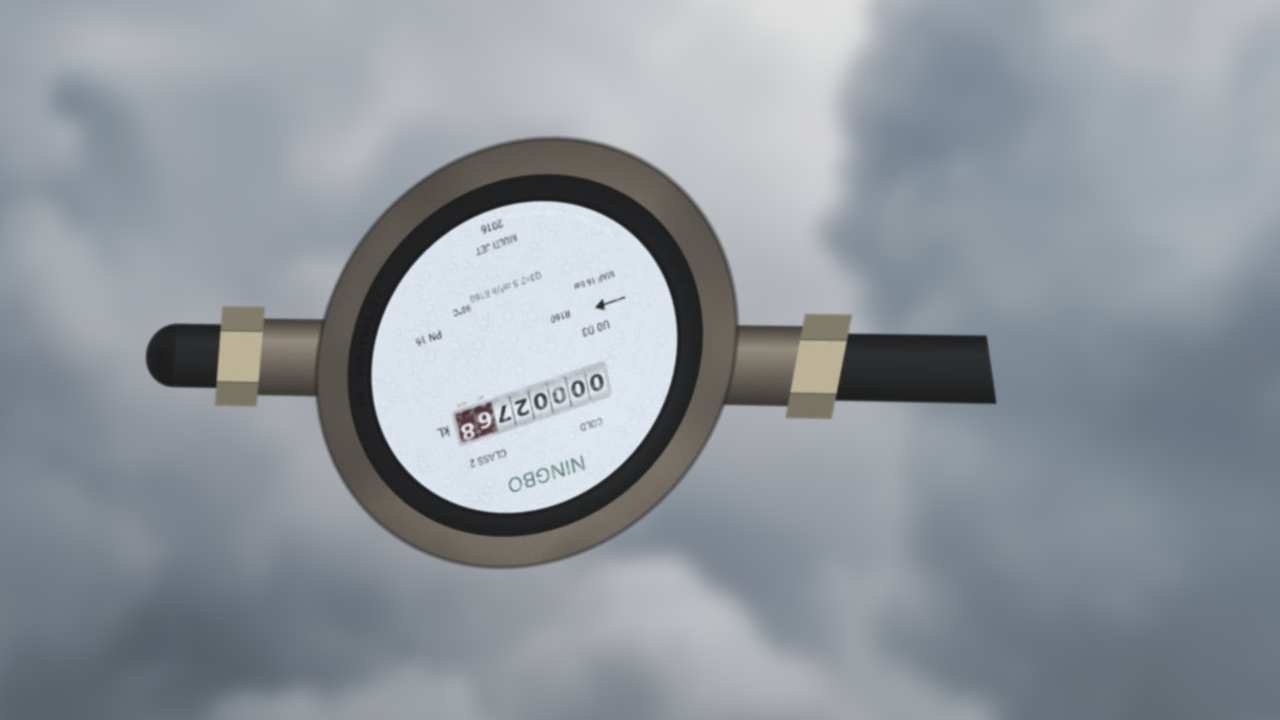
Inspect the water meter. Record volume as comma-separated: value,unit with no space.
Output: 27.68,kL
